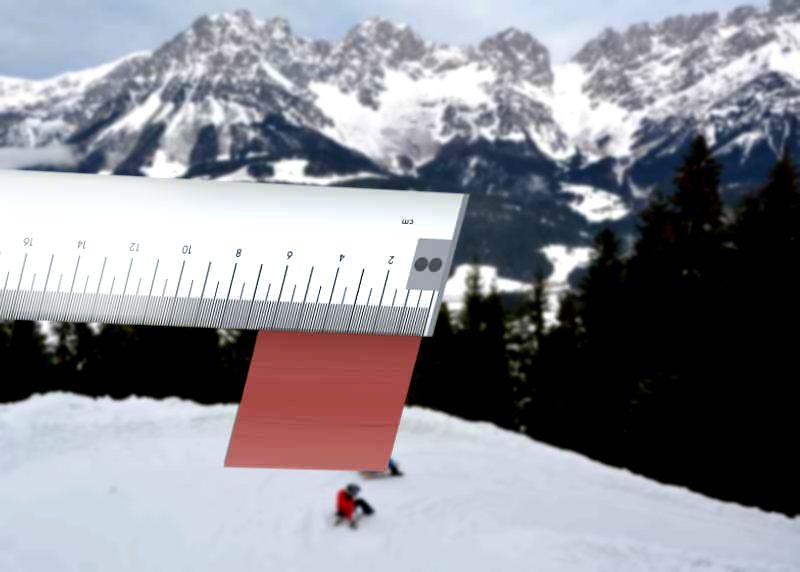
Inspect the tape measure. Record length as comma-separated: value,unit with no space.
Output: 6.5,cm
